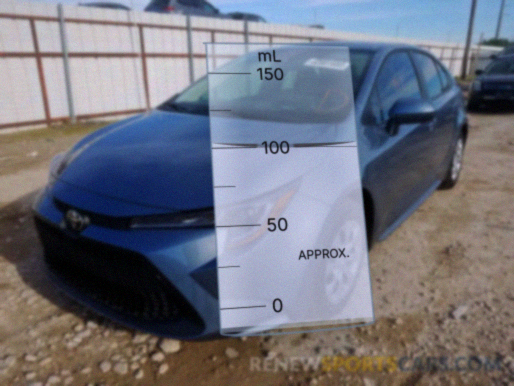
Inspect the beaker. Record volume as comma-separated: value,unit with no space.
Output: 100,mL
